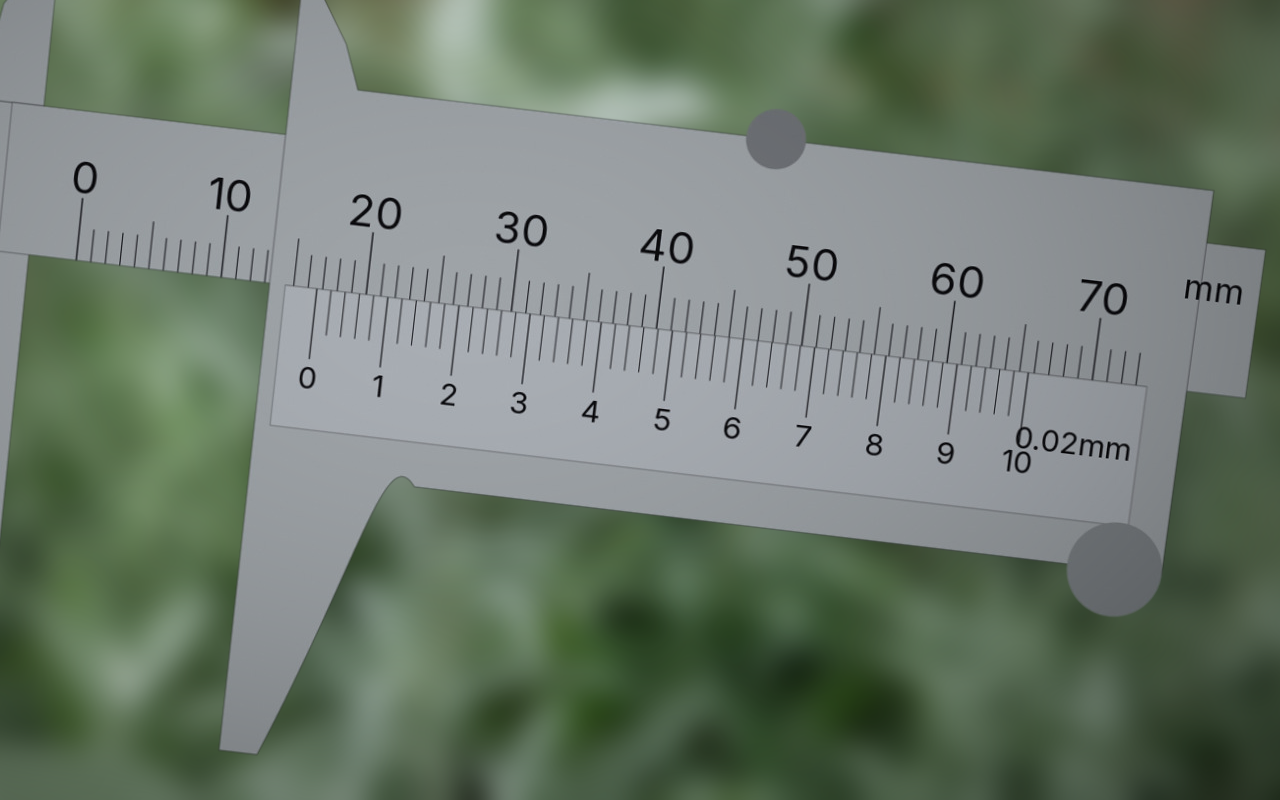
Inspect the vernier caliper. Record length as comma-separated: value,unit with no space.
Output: 16.6,mm
